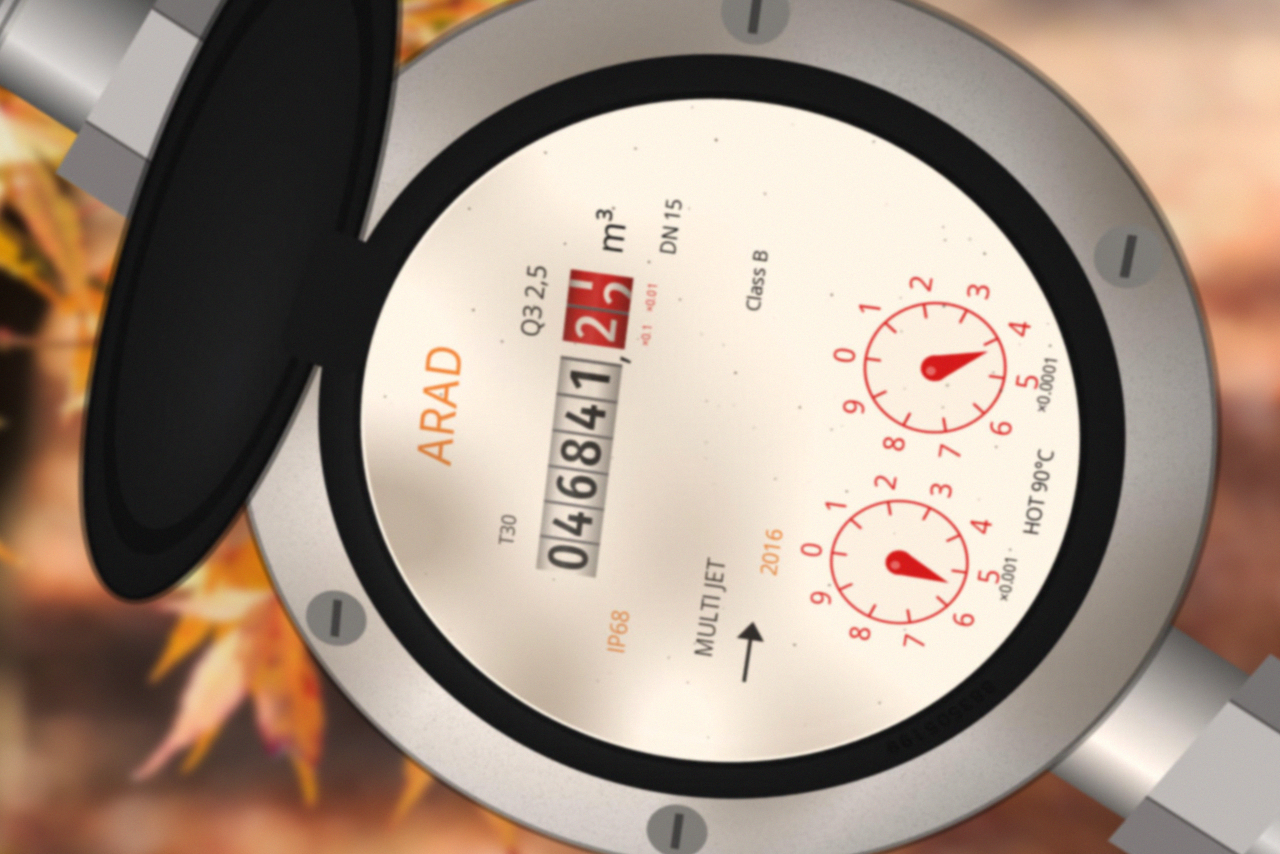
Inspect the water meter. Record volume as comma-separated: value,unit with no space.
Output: 46841.2154,m³
